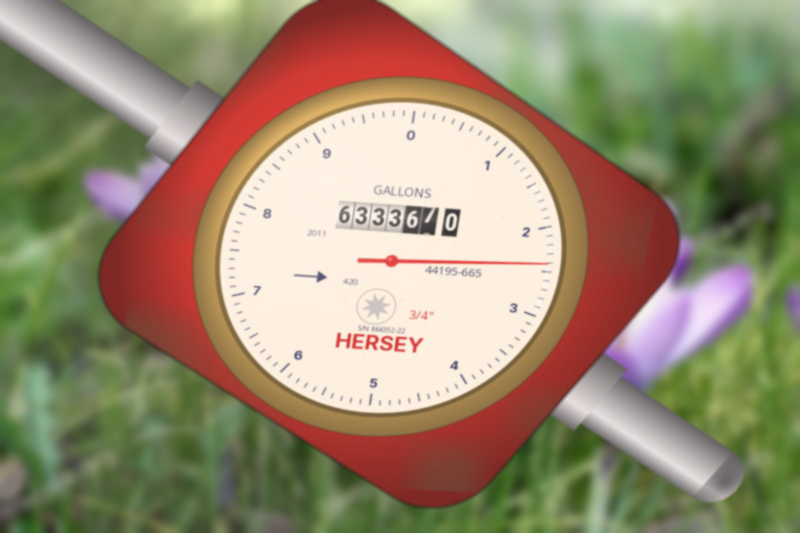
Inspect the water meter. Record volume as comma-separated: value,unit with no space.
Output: 6333672.4,gal
